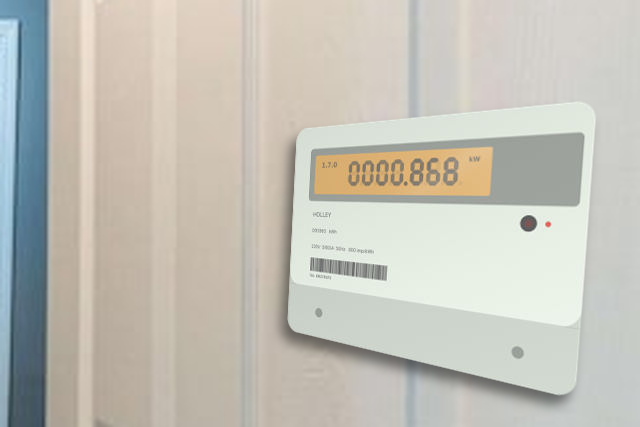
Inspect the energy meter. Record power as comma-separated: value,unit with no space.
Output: 0.868,kW
